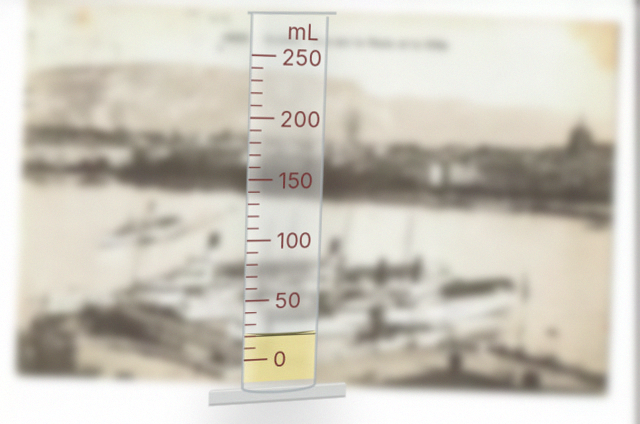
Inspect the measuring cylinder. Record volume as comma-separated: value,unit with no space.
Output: 20,mL
